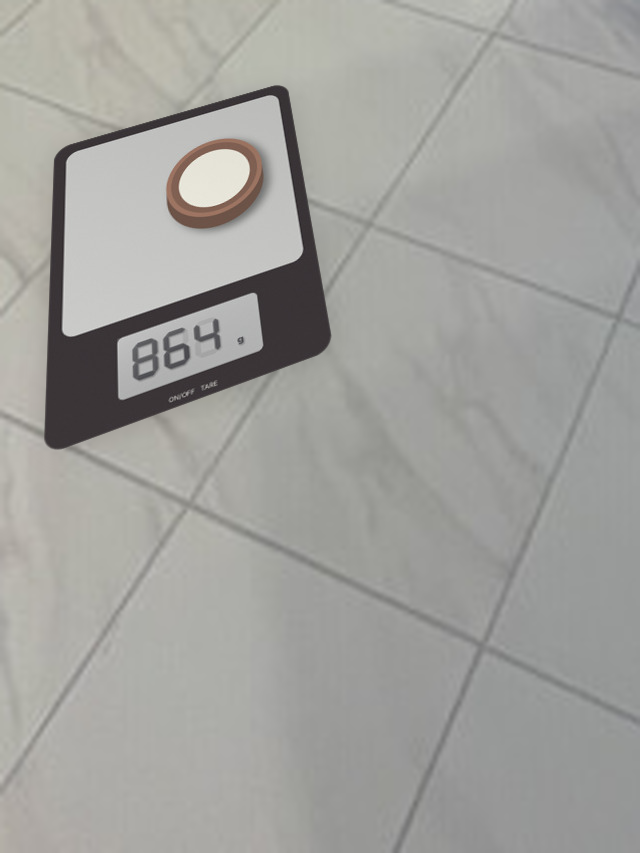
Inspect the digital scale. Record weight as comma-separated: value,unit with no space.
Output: 864,g
